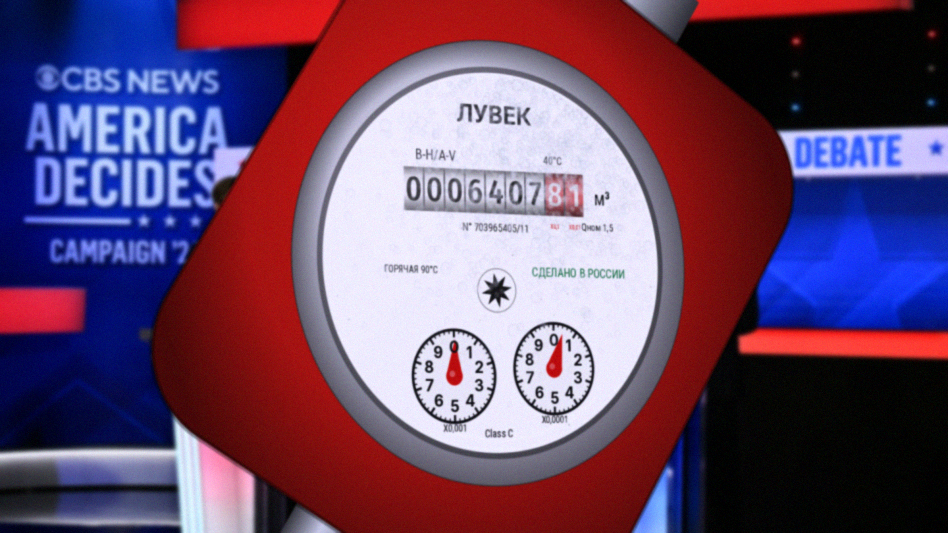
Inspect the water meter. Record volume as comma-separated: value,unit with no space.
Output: 6407.8100,m³
